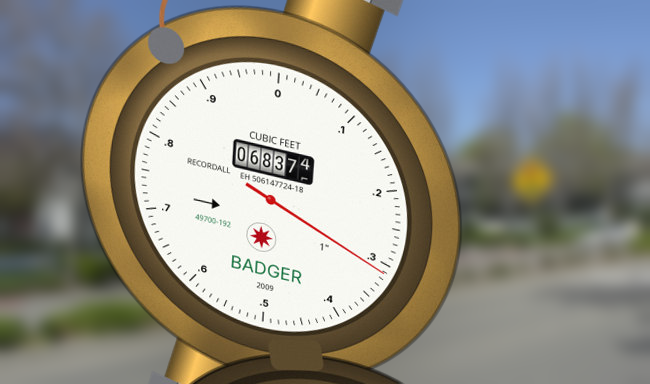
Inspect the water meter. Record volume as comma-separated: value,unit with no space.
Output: 68374.31,ft³
